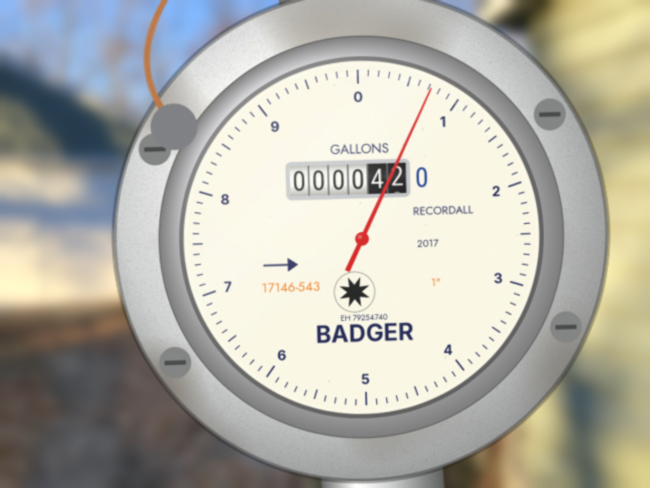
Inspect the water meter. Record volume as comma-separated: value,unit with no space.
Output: 420.7,gal
